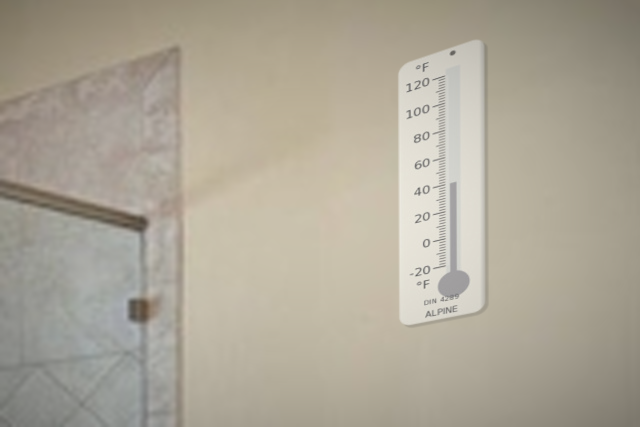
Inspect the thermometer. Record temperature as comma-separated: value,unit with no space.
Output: 40,°F
